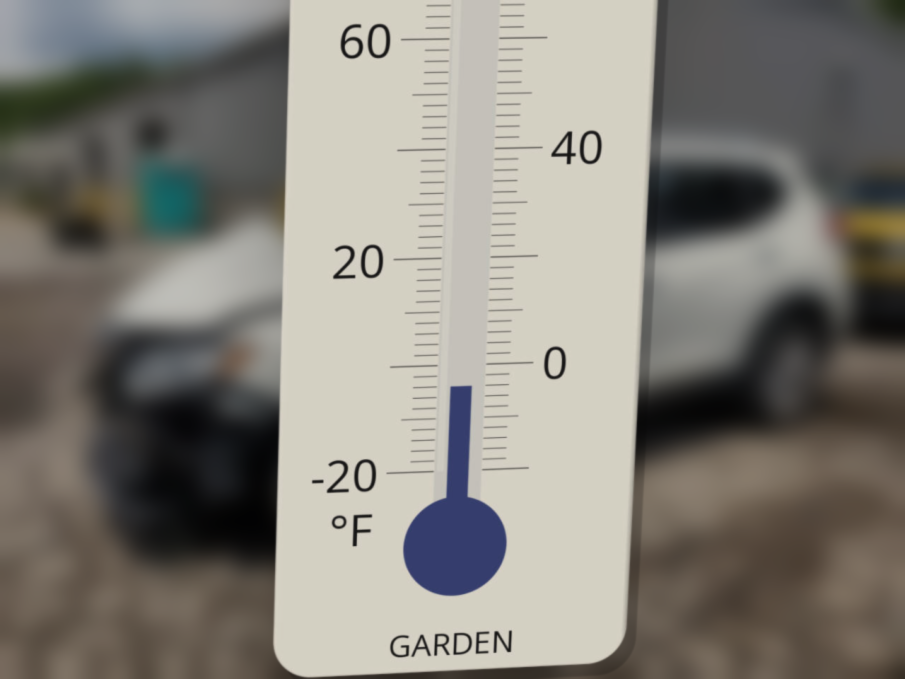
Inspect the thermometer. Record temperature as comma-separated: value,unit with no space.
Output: -4,°F
